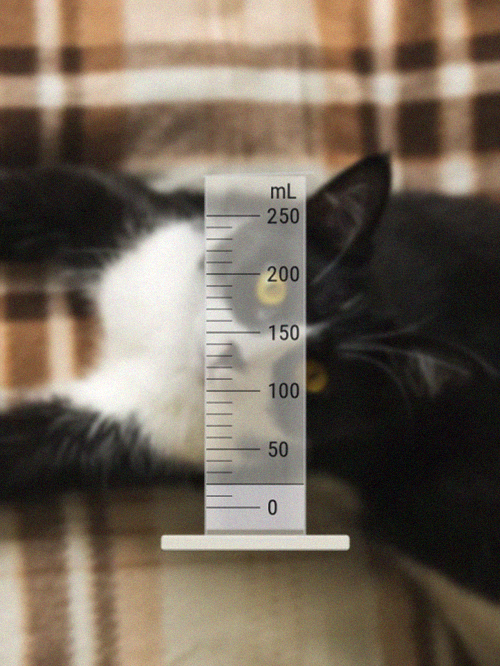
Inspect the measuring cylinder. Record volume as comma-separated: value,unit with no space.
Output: 20,mL
